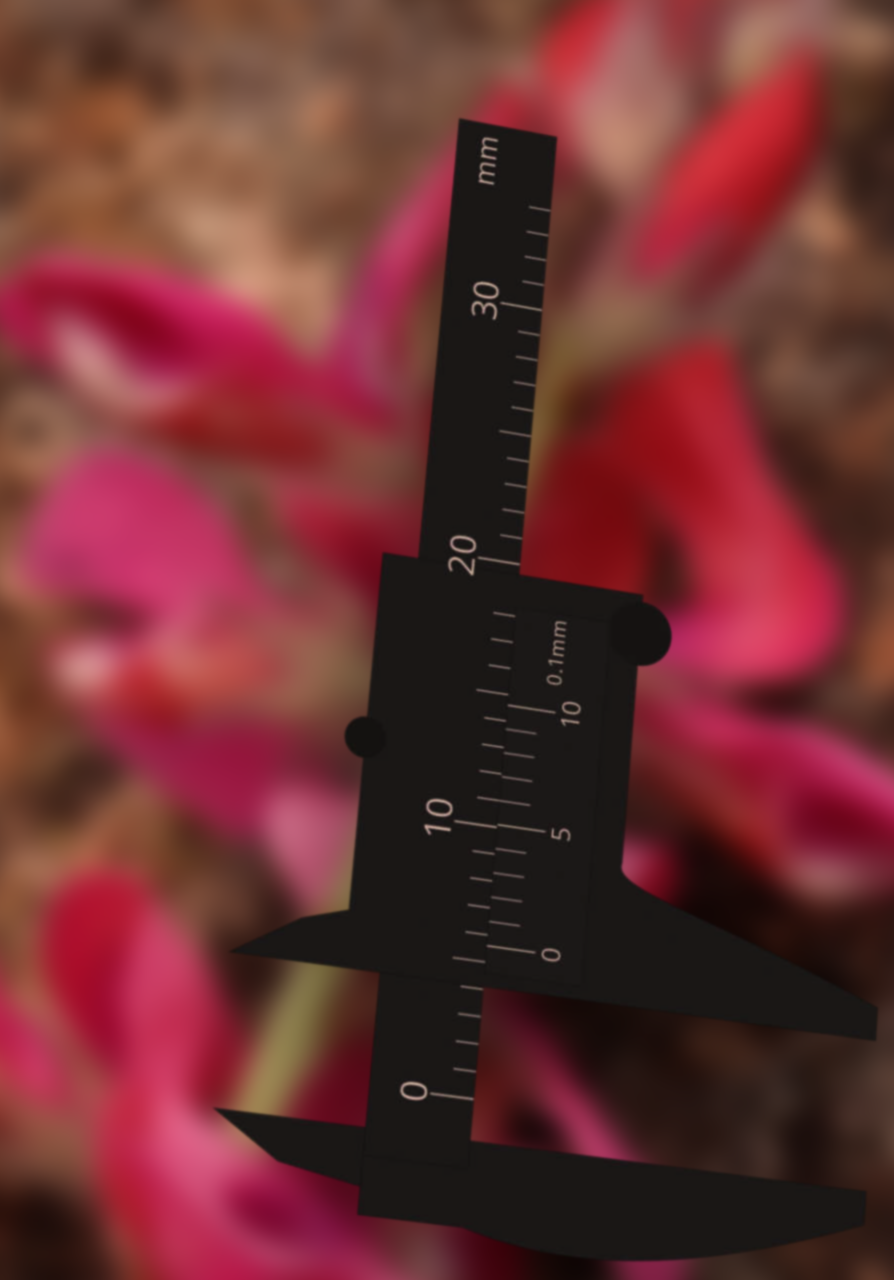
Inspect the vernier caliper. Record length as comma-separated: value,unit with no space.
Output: 5.6,mm
